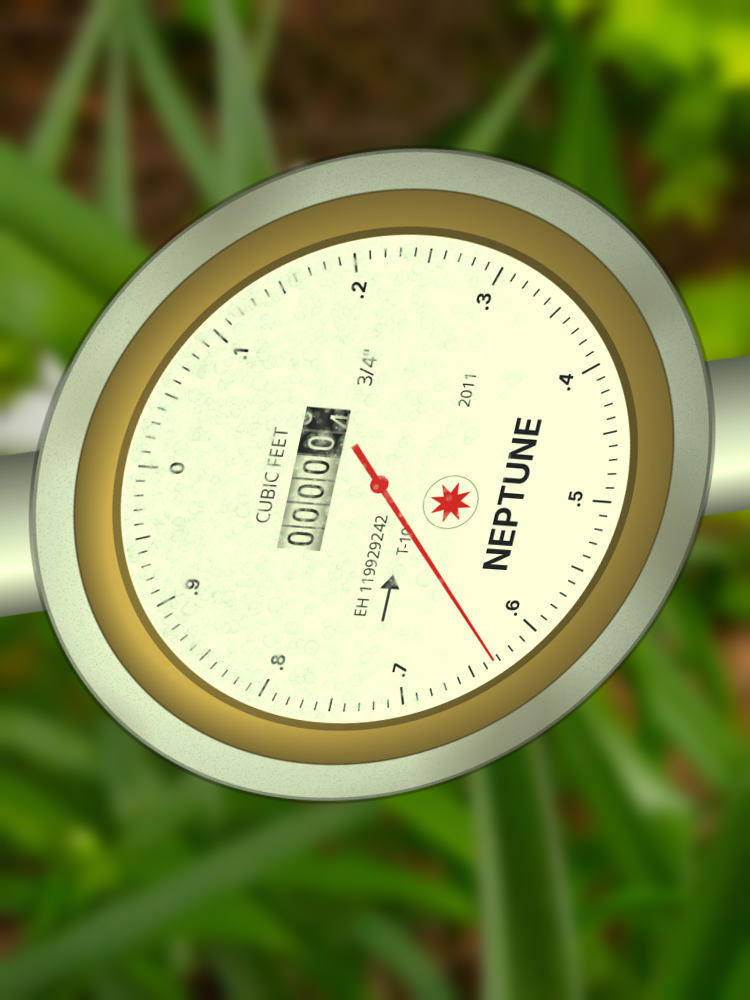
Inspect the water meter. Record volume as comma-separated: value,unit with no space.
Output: 3.63,ft³
